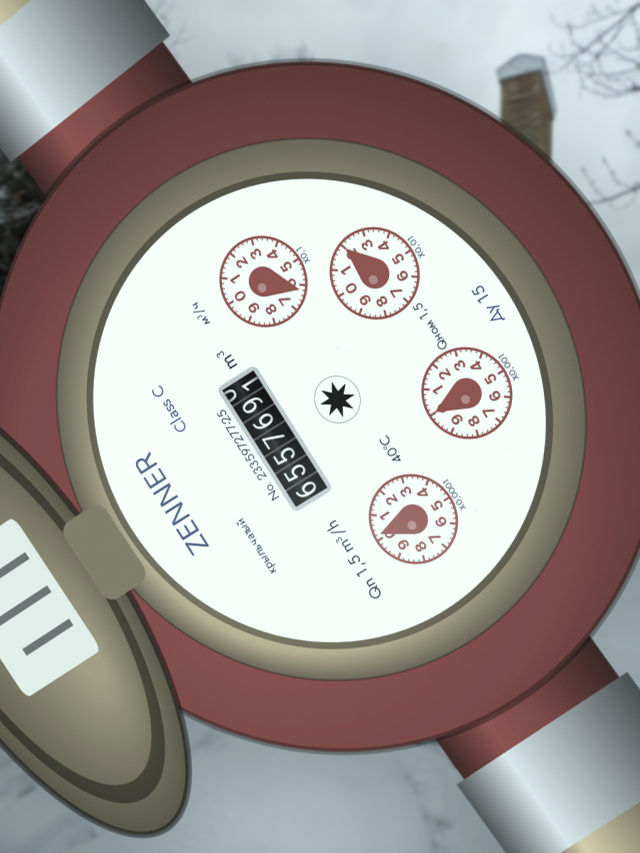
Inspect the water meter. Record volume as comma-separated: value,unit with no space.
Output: 6557690.6200,m³
